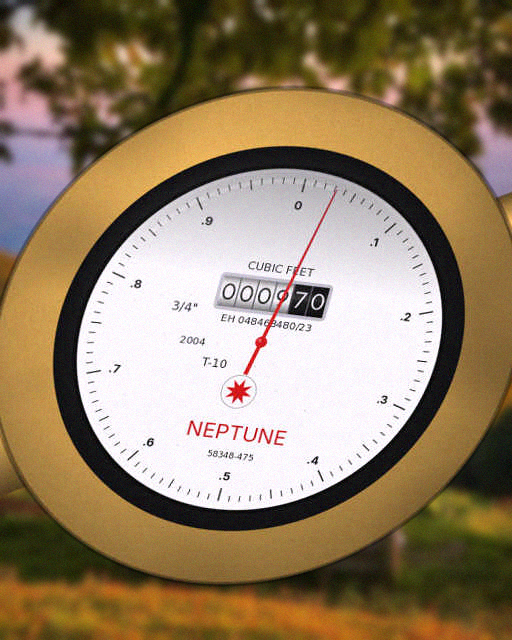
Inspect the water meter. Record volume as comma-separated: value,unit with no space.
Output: 970.03,ft³
